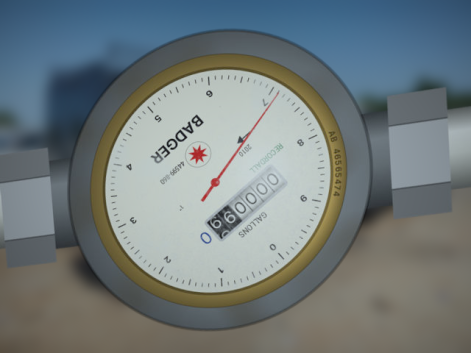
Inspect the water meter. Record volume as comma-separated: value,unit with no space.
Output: 987.1,gal
